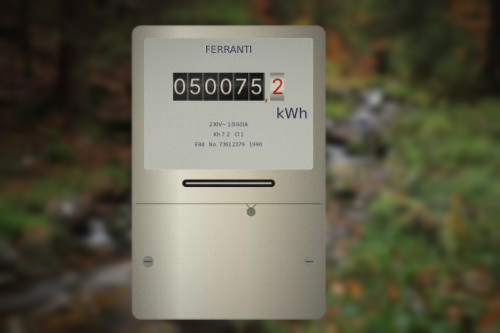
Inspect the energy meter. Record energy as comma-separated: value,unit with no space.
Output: 50075.2,kWh
